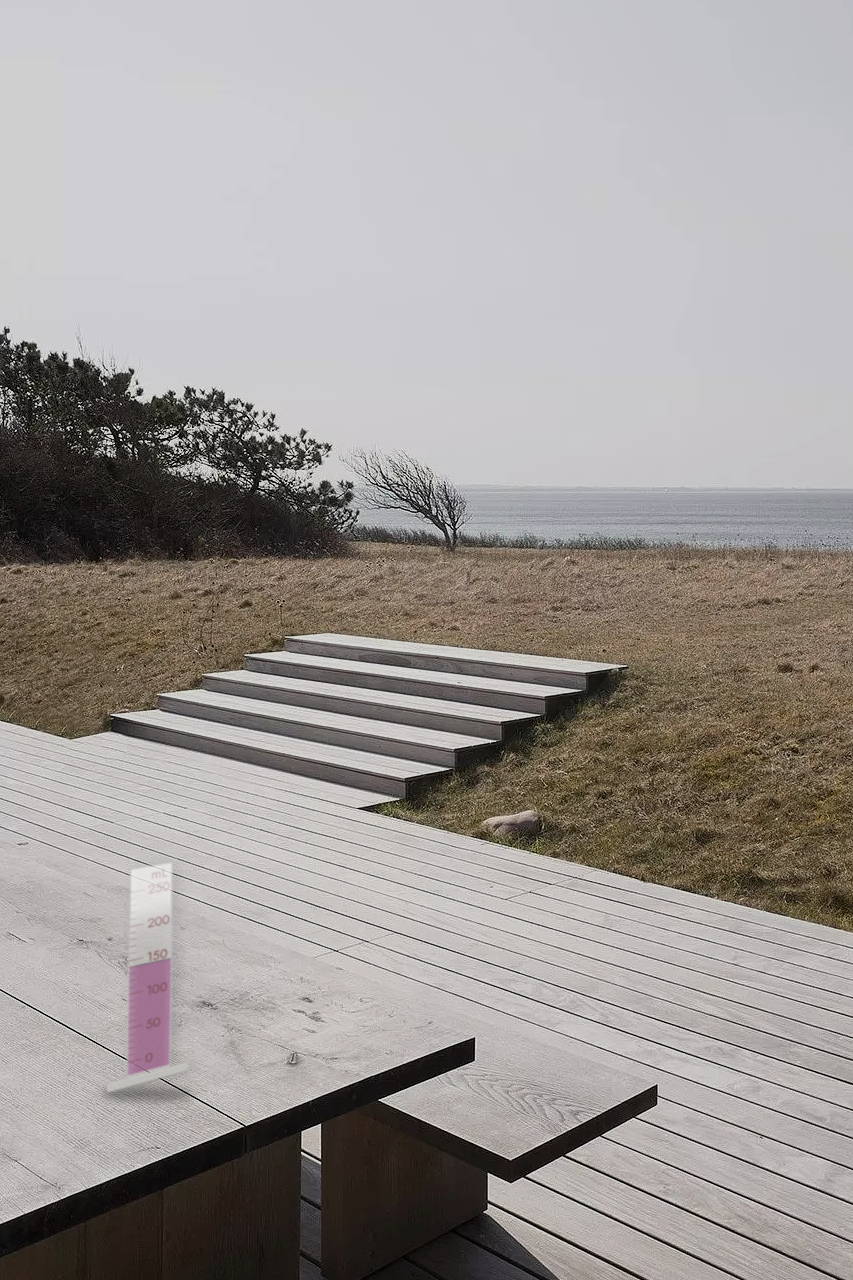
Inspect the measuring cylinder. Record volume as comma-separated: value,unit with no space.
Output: 140,mL
